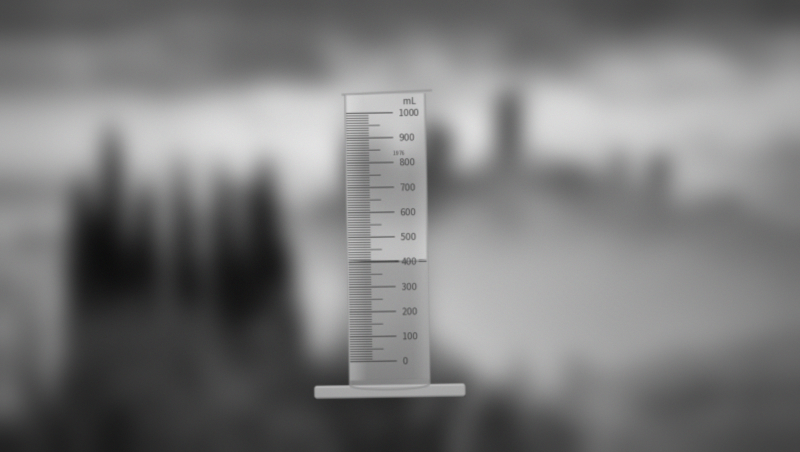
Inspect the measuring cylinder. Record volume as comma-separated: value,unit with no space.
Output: 400,mL
